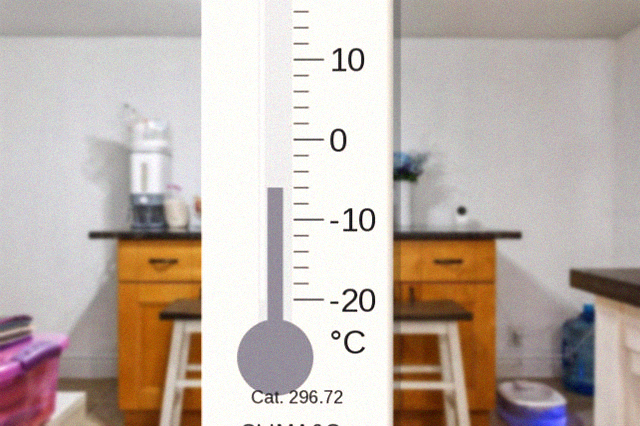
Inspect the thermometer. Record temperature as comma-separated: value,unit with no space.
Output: -6,°C
